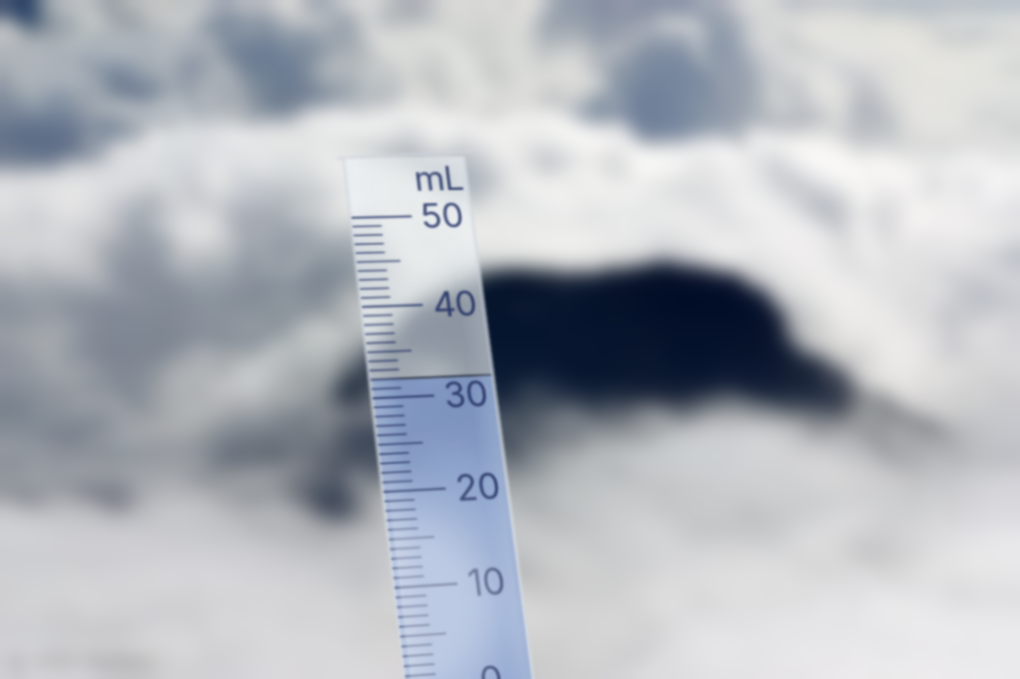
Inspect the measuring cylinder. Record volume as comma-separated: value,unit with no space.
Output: 32,mL
